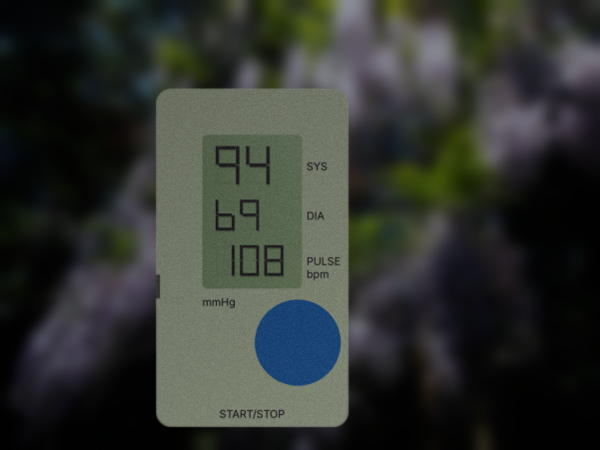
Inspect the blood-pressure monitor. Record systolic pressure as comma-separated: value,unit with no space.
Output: 94,mmHg
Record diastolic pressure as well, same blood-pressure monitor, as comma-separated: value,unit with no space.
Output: 69,mmHg
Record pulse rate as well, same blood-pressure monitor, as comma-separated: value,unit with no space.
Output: 108,bpm
